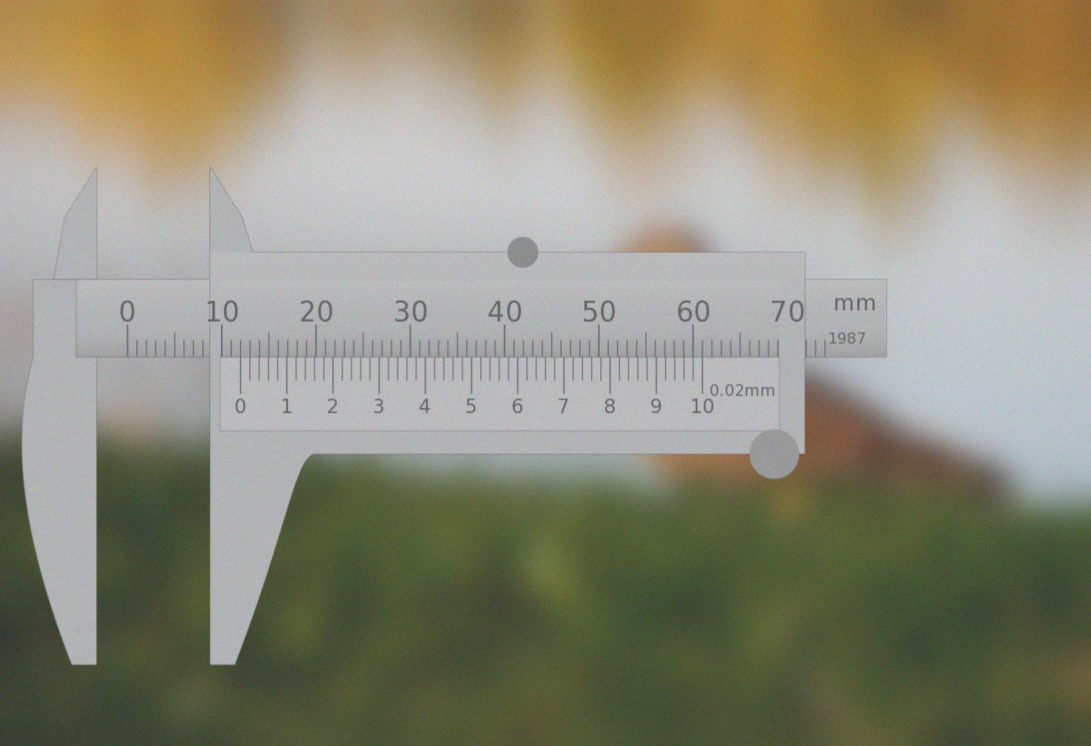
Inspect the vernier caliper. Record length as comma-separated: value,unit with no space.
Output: 12.0,mm
